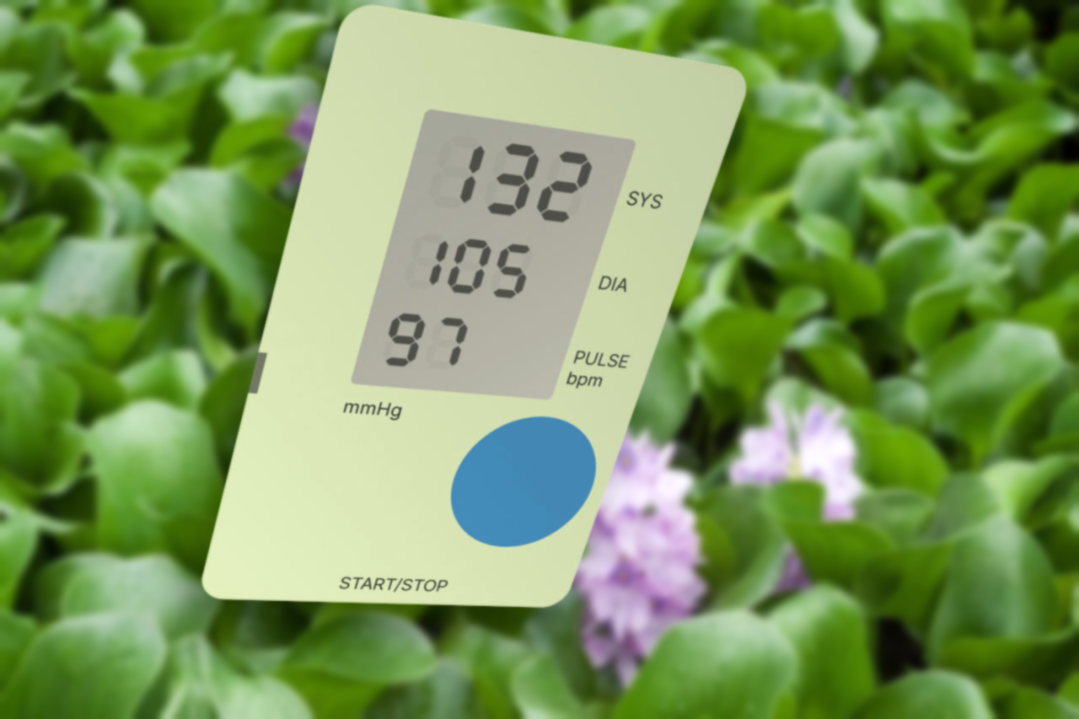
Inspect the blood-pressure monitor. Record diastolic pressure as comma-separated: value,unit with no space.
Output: 105,mmHg
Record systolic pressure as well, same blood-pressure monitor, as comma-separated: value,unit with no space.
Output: 132,mmHg
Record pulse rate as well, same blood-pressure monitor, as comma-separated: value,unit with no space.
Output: 97,bpm
